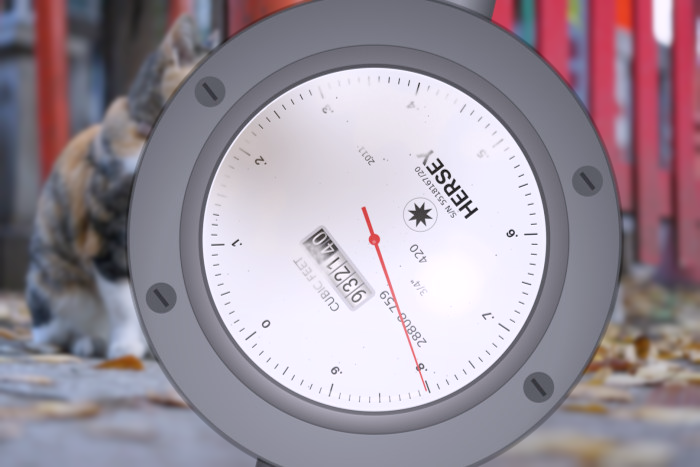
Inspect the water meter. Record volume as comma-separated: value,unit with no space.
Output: 932139.80,ft³
